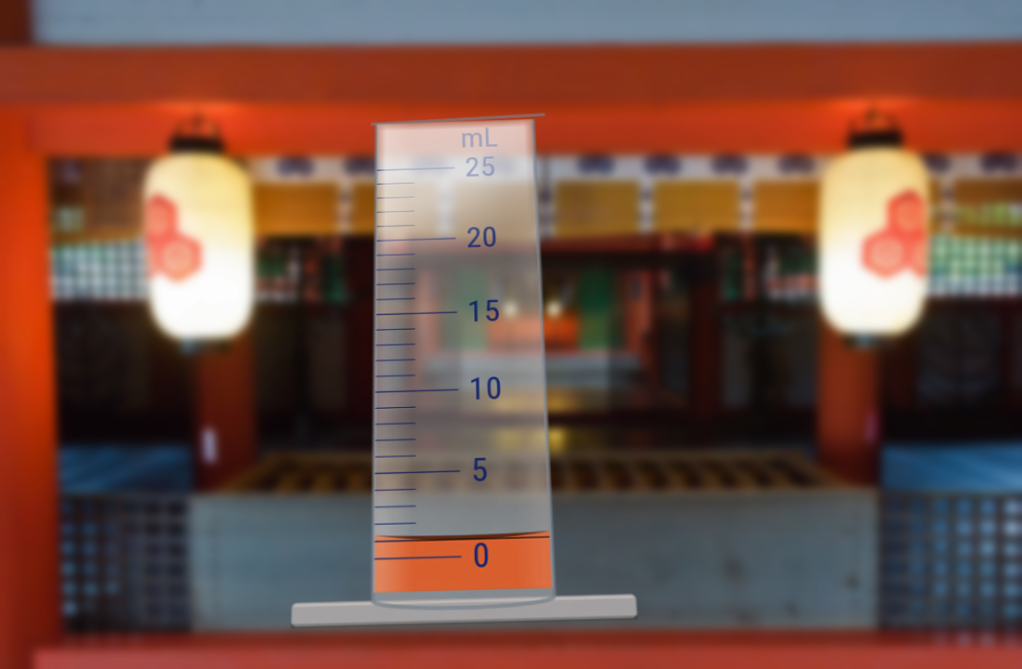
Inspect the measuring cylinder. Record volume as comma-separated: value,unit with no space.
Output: 1,mL
